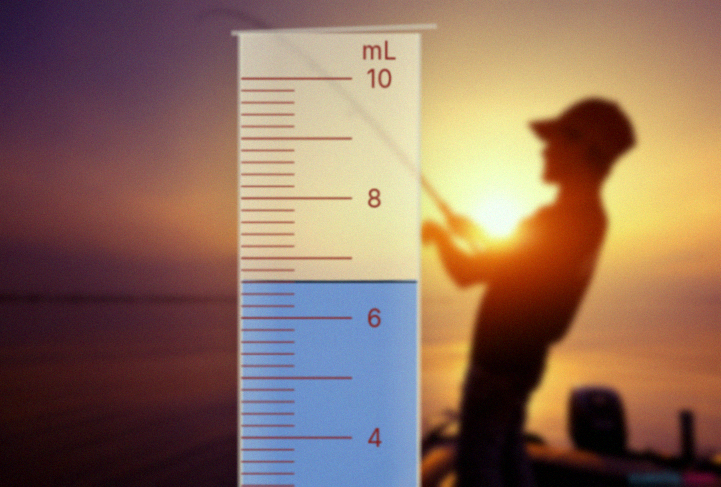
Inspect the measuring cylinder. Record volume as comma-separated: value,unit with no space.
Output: 6.6,mL
